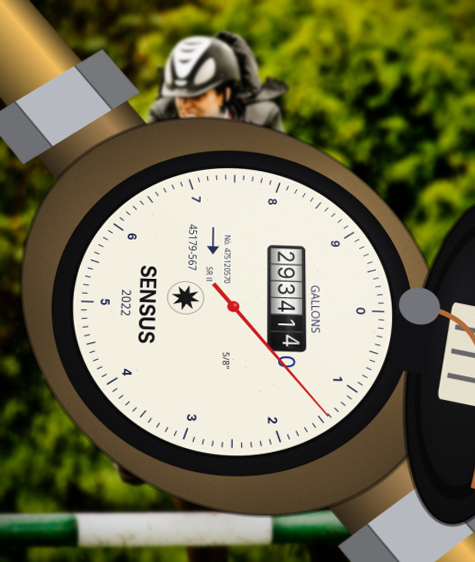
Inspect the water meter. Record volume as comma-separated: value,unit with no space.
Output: 2934141.4,gal
